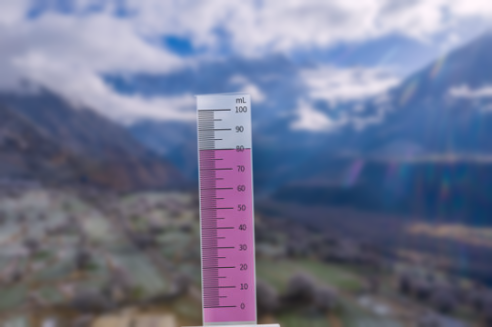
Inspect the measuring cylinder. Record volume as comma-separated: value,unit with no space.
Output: 80,mL
